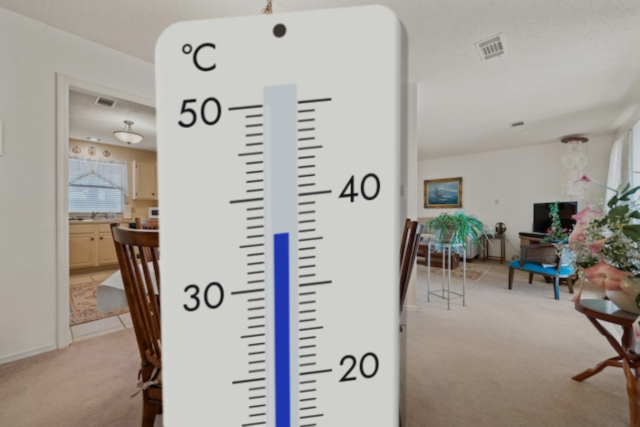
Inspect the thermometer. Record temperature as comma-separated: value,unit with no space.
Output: 36,°C
